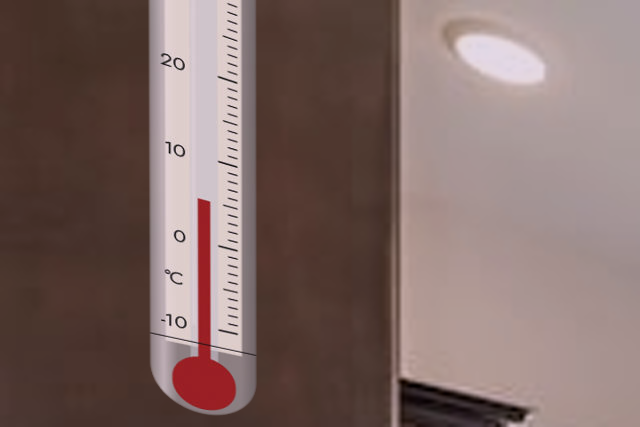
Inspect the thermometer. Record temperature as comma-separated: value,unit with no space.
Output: 5,°C
